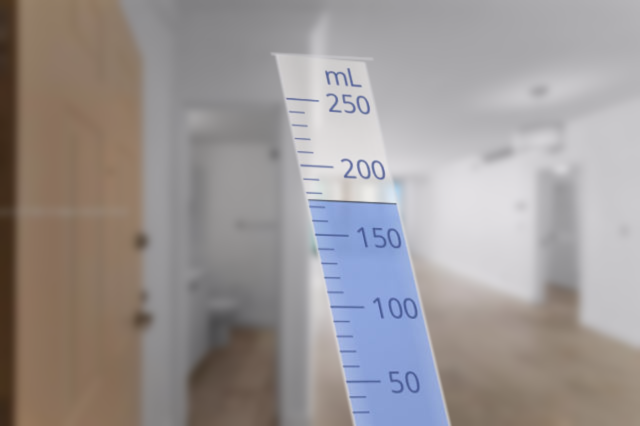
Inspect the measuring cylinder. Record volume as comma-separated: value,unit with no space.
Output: 175,mL
